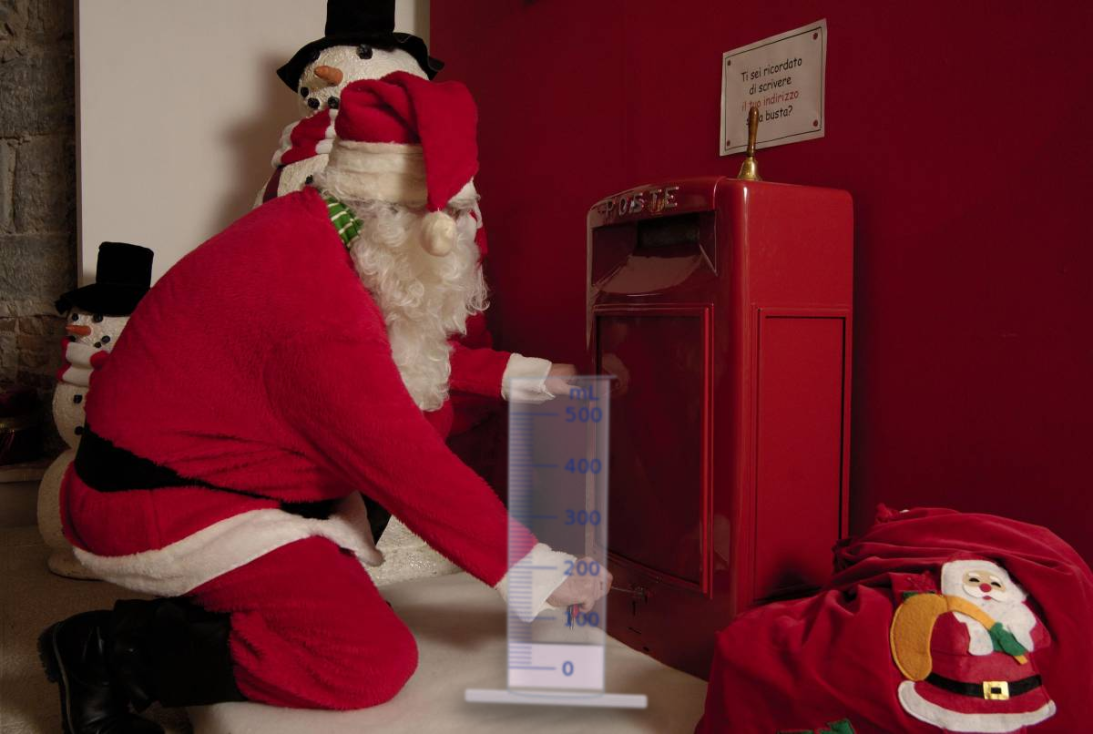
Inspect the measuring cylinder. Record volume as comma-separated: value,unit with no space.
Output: 50,mL
